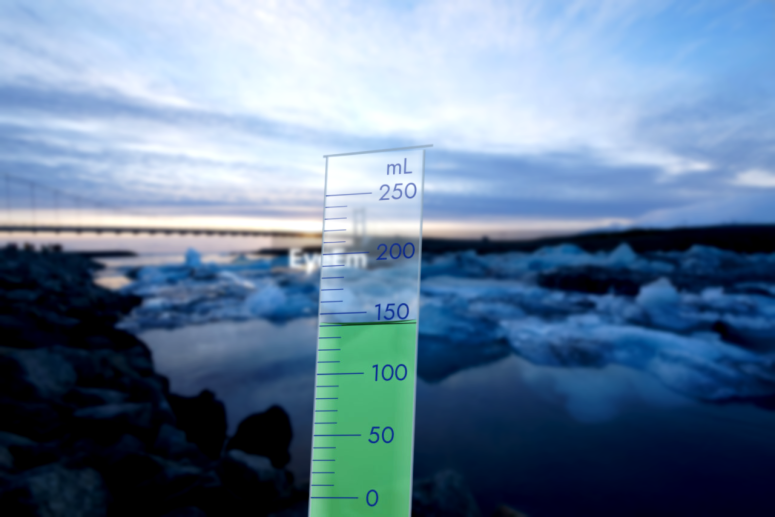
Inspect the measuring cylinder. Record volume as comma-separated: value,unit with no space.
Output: 140,mL
